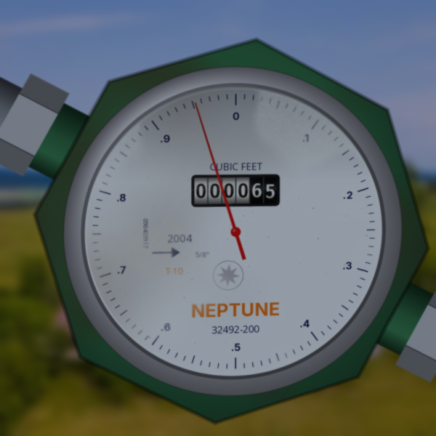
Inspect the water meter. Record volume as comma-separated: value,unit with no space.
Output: 64.95,ft³
